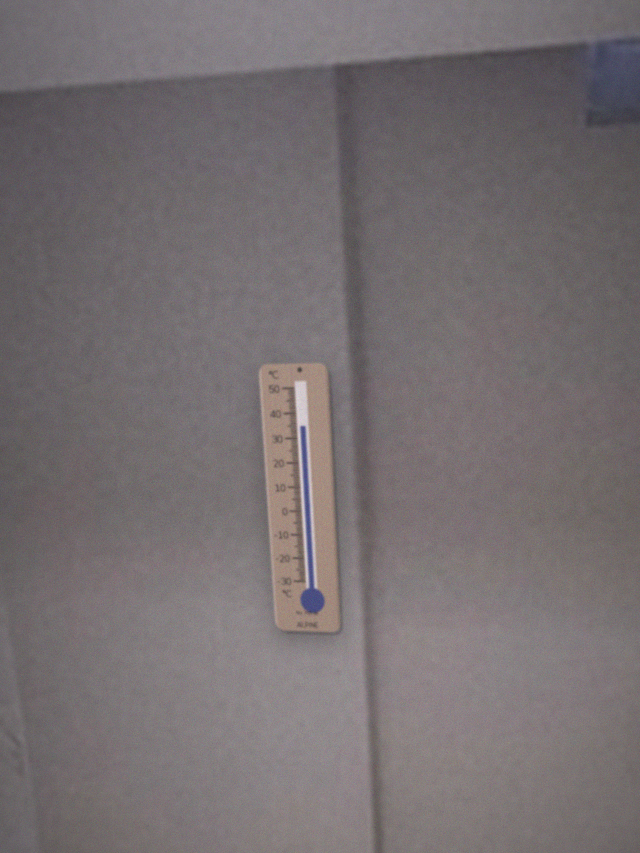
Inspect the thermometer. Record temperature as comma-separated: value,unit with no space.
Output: 35,°C
